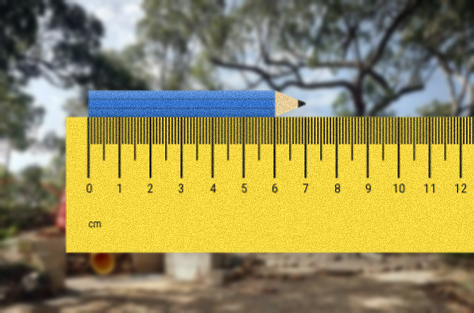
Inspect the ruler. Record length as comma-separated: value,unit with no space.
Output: 7,cm
